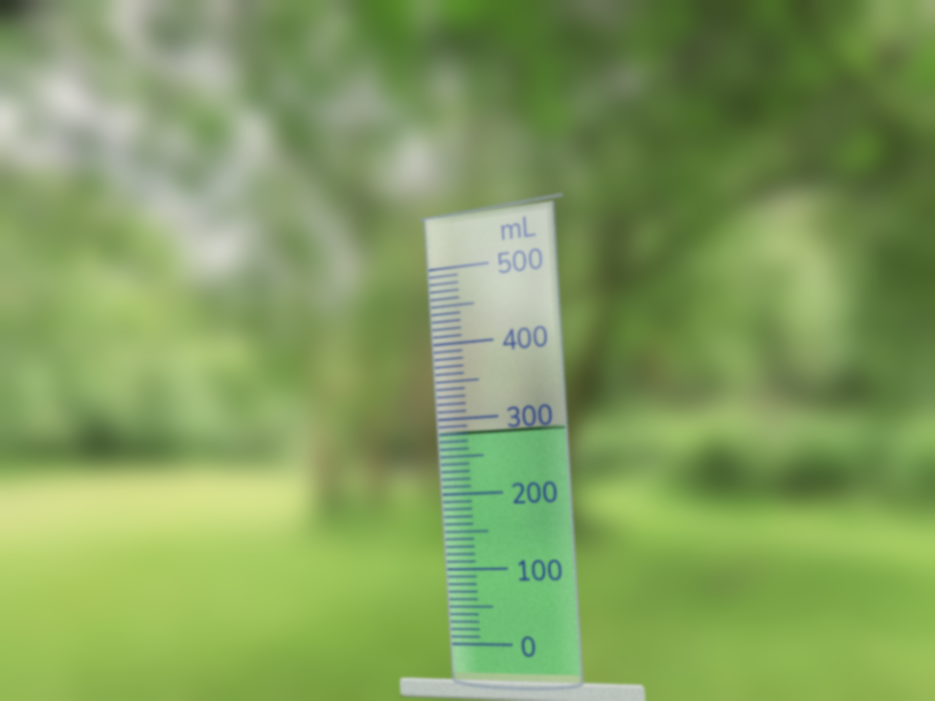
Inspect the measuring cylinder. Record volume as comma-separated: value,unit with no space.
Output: 280,mL
